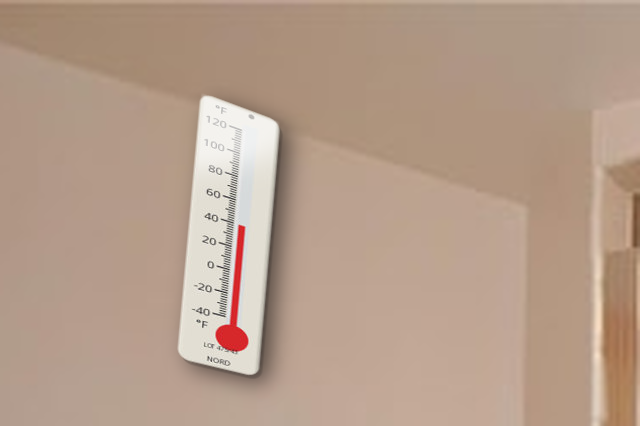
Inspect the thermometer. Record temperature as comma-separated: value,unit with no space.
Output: 40,°F
